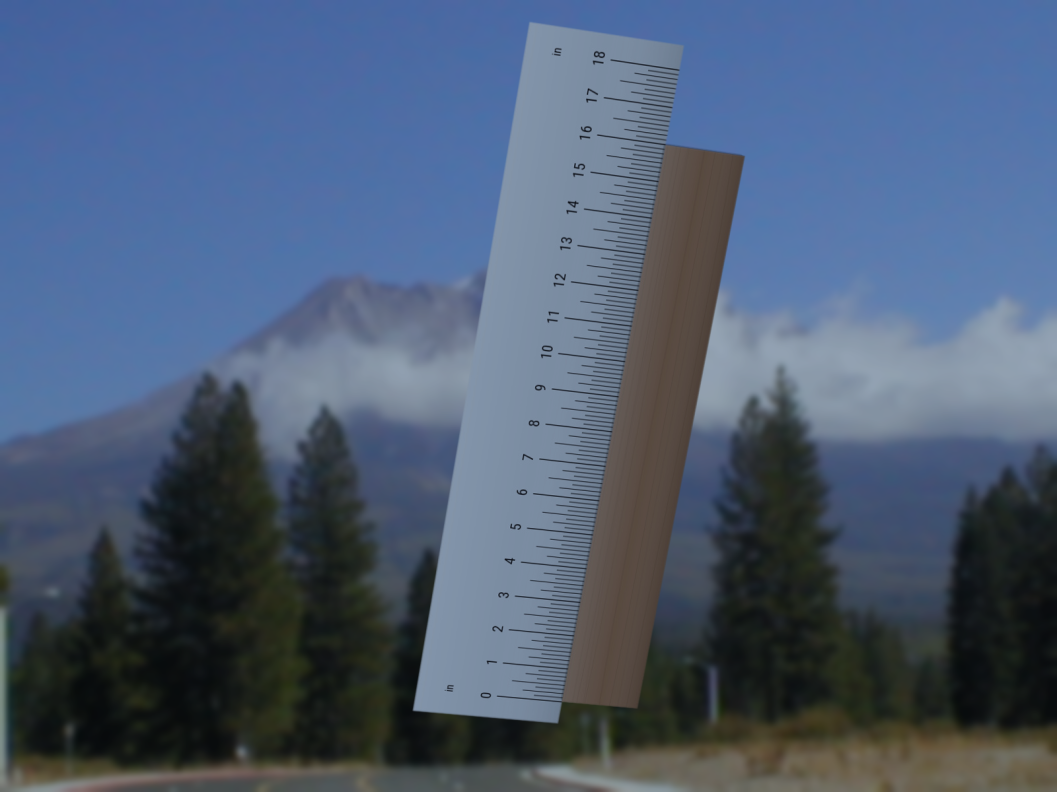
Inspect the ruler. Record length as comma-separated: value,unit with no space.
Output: 16,in
